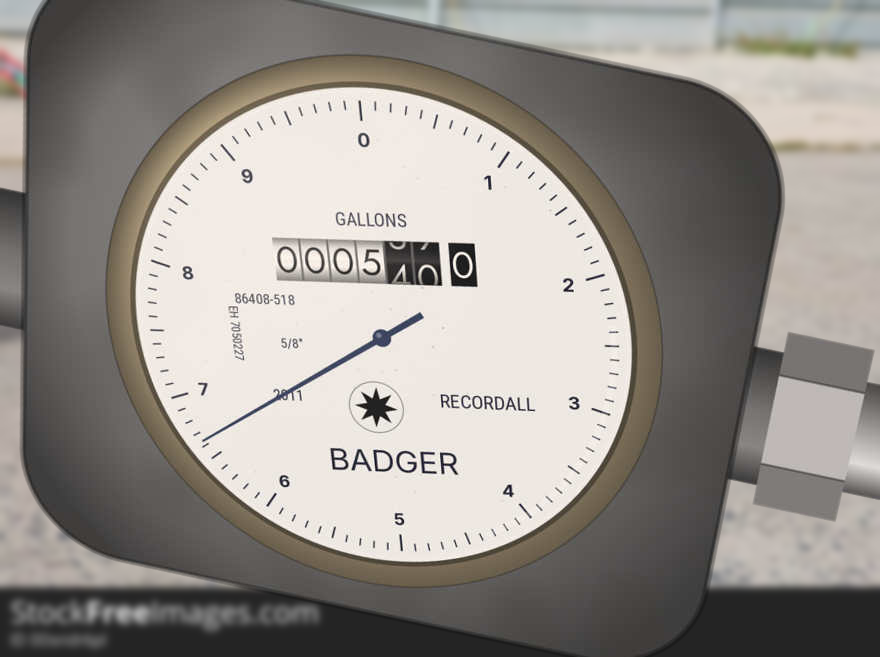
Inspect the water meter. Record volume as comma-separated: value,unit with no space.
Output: 5396.6,gal
